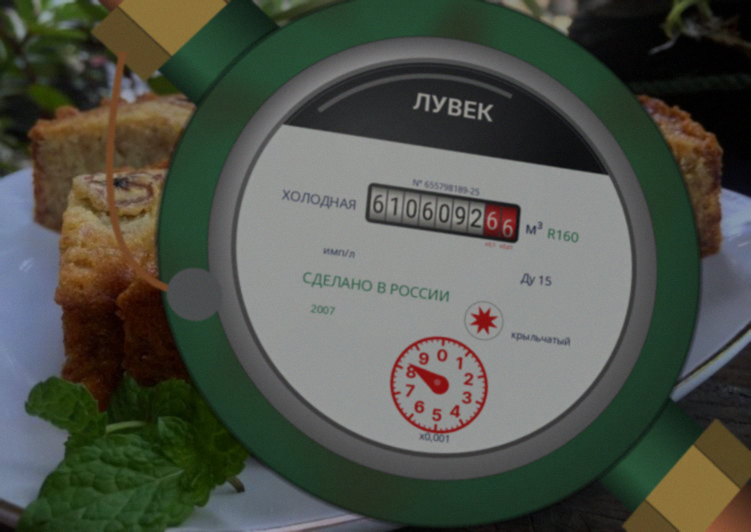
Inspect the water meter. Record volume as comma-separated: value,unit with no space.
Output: 6106092.658,m³
